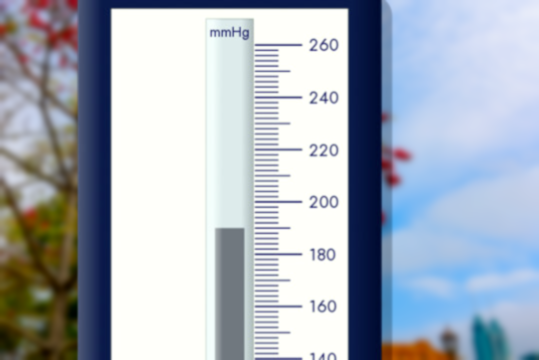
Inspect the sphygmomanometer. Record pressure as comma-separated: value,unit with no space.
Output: 190,mmHg
